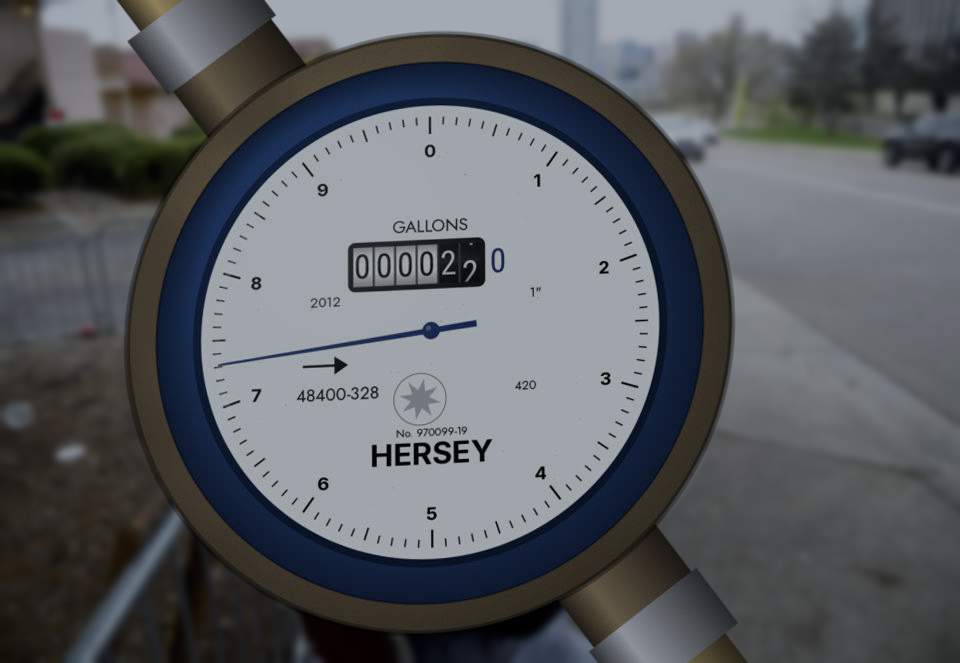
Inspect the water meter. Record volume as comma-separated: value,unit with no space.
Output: 217.3,gal
